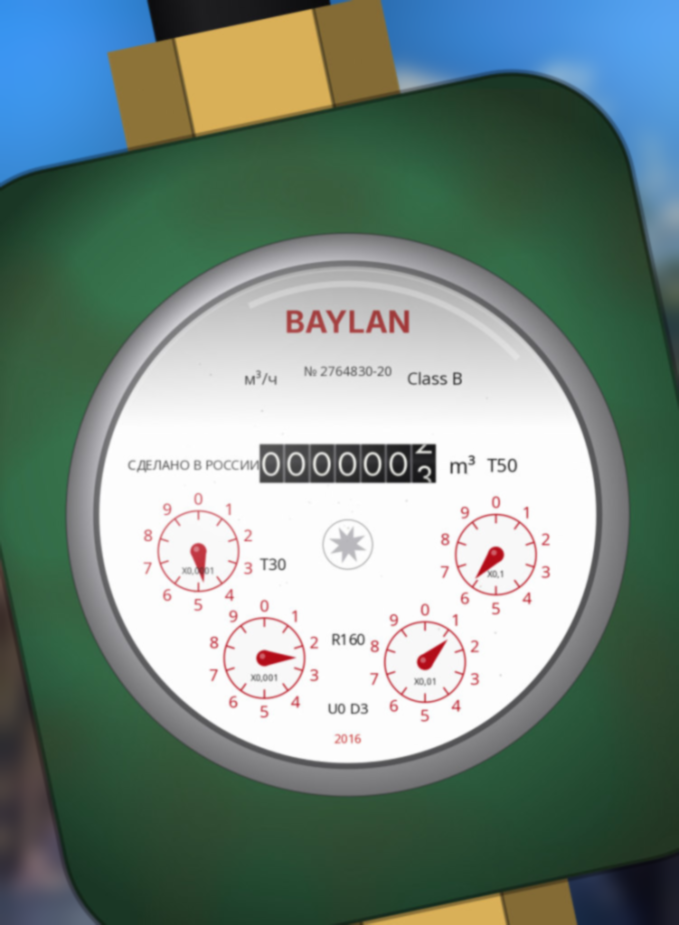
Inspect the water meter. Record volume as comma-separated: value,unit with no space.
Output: 2.6124,m³
